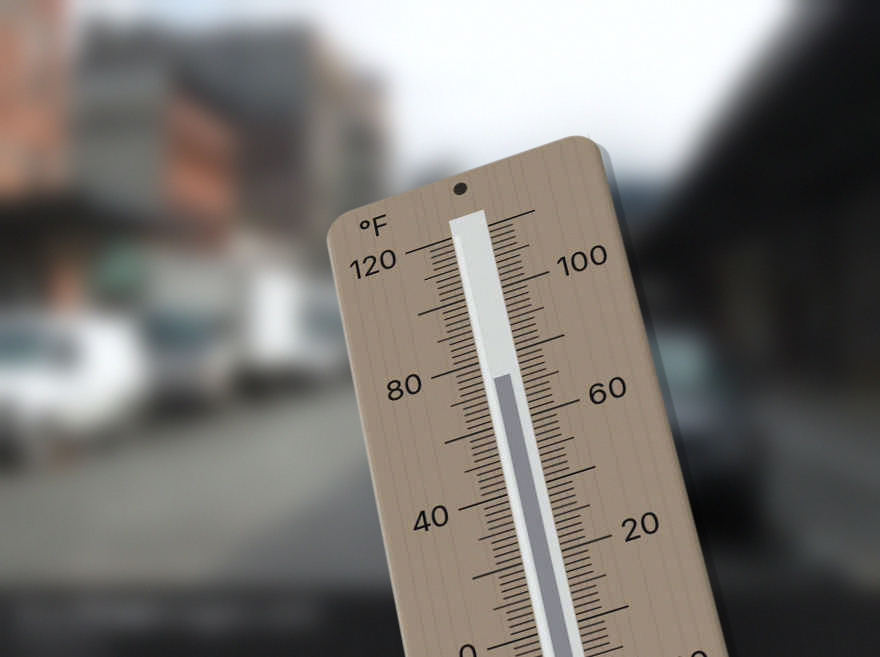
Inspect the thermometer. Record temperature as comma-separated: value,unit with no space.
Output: 74,°F
